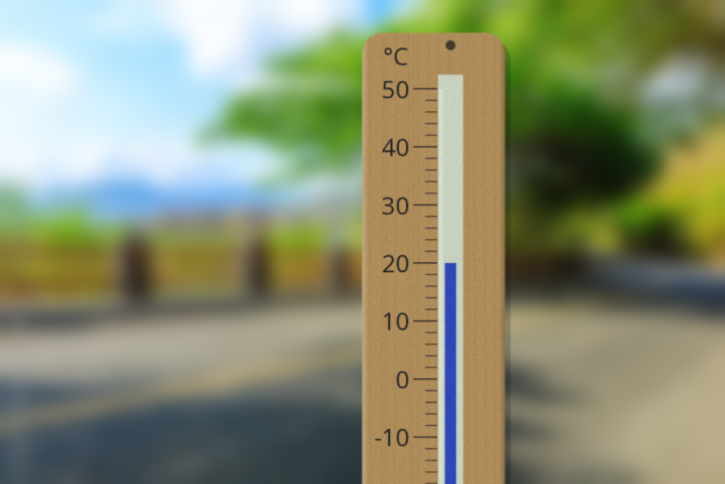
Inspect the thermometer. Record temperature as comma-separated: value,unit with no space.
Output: 20,°C
